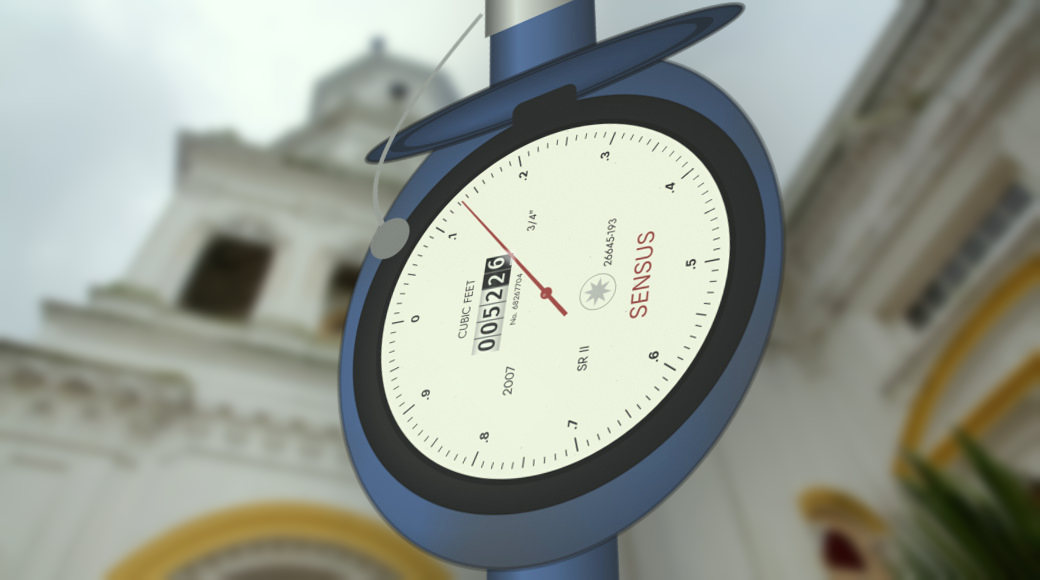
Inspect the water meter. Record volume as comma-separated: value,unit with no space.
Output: 5226.13,ft³
